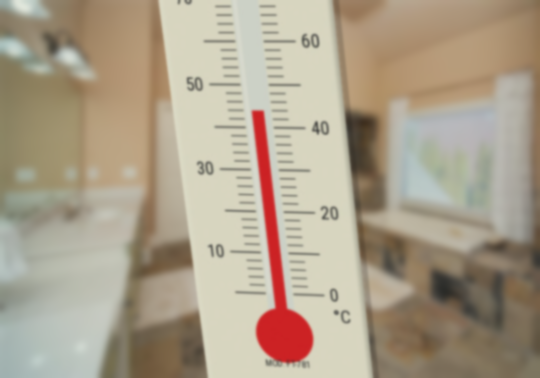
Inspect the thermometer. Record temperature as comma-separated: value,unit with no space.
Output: 44,°C
